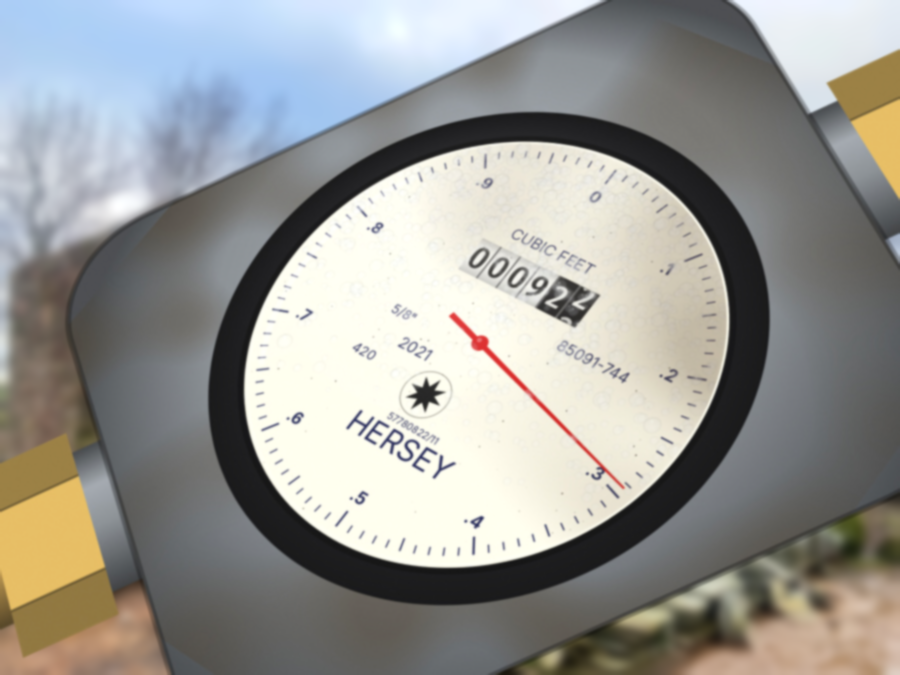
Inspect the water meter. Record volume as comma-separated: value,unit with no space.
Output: 922.29,ft³
